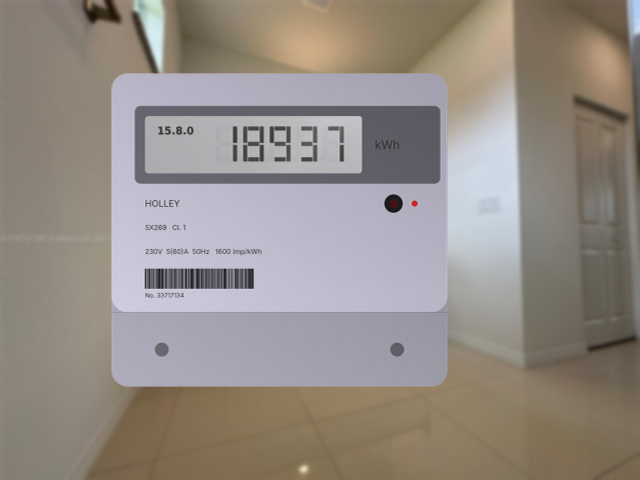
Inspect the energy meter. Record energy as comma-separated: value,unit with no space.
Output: 18937,kWh
